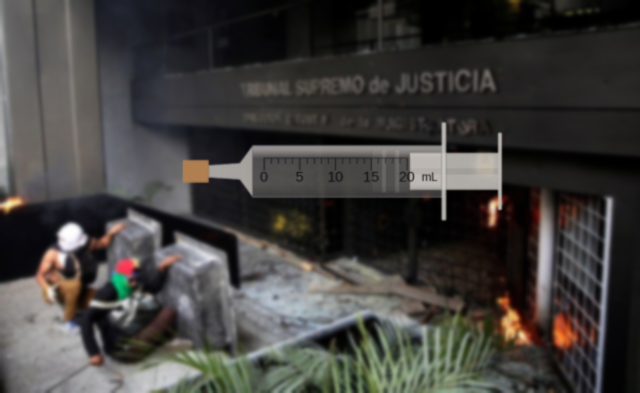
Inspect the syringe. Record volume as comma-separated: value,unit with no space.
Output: 15,mL
